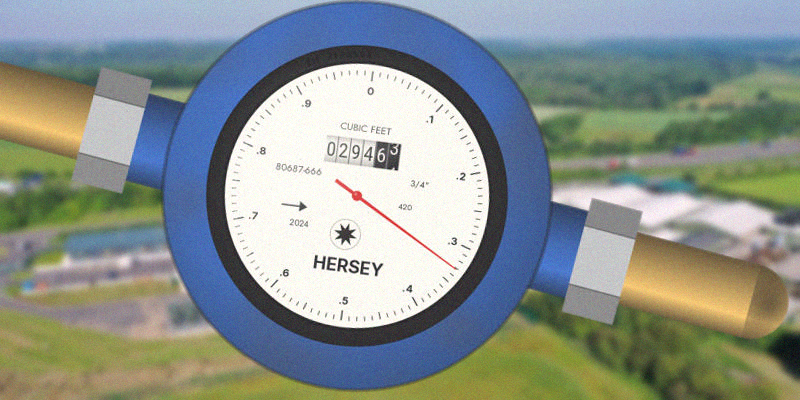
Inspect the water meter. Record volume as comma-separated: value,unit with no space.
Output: 29463.33,ft³
